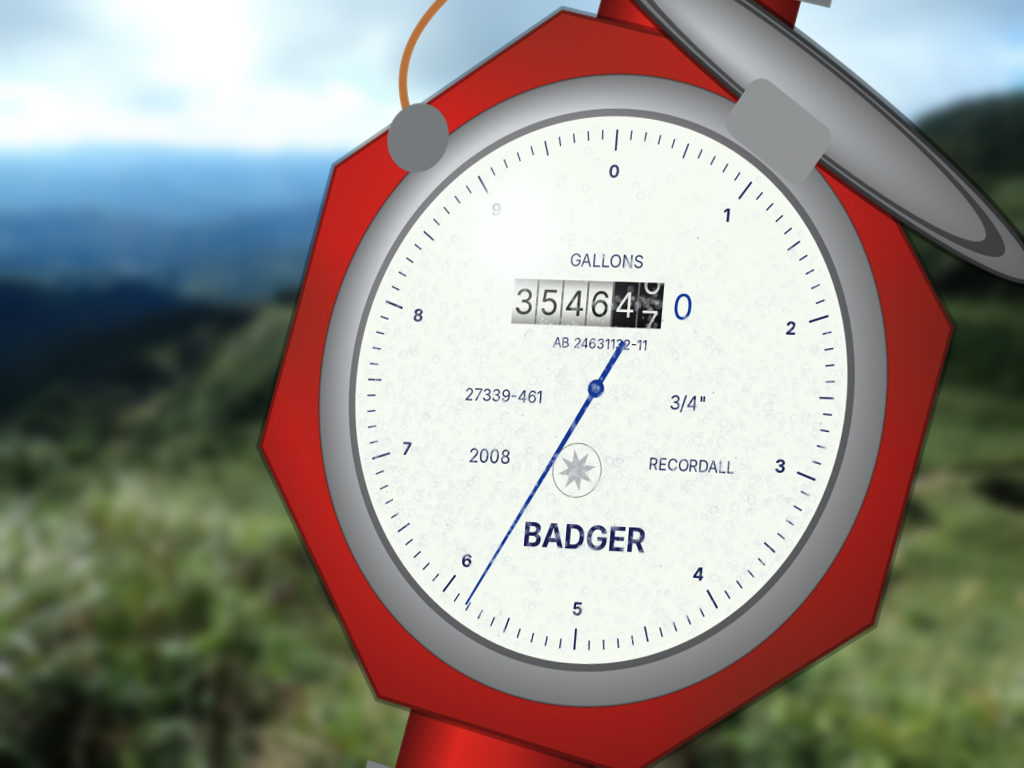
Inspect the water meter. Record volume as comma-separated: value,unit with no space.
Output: 3546465.8,gal
